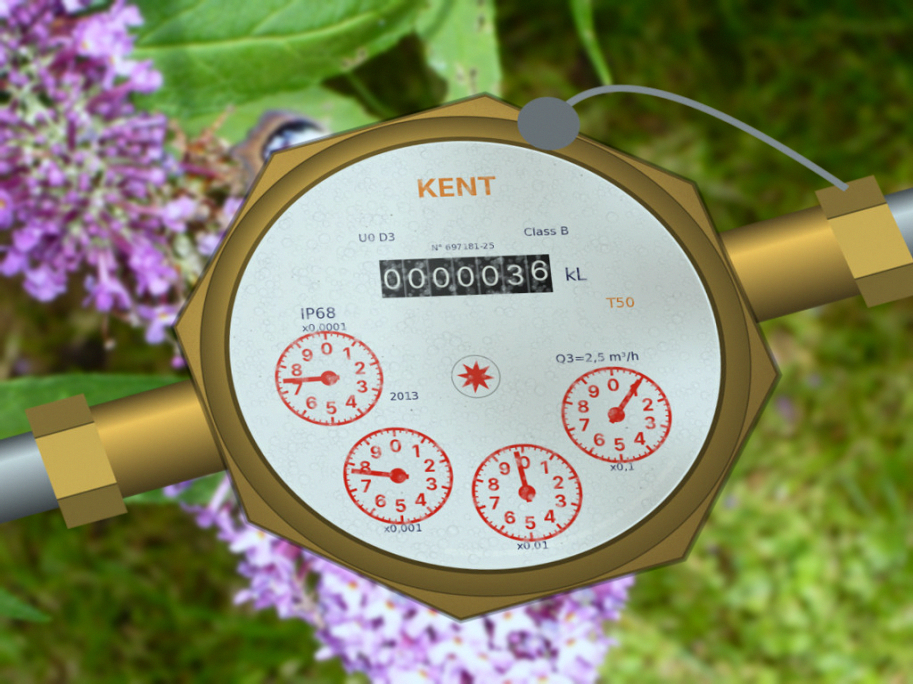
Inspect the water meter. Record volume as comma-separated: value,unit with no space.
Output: 36.0977,kL
